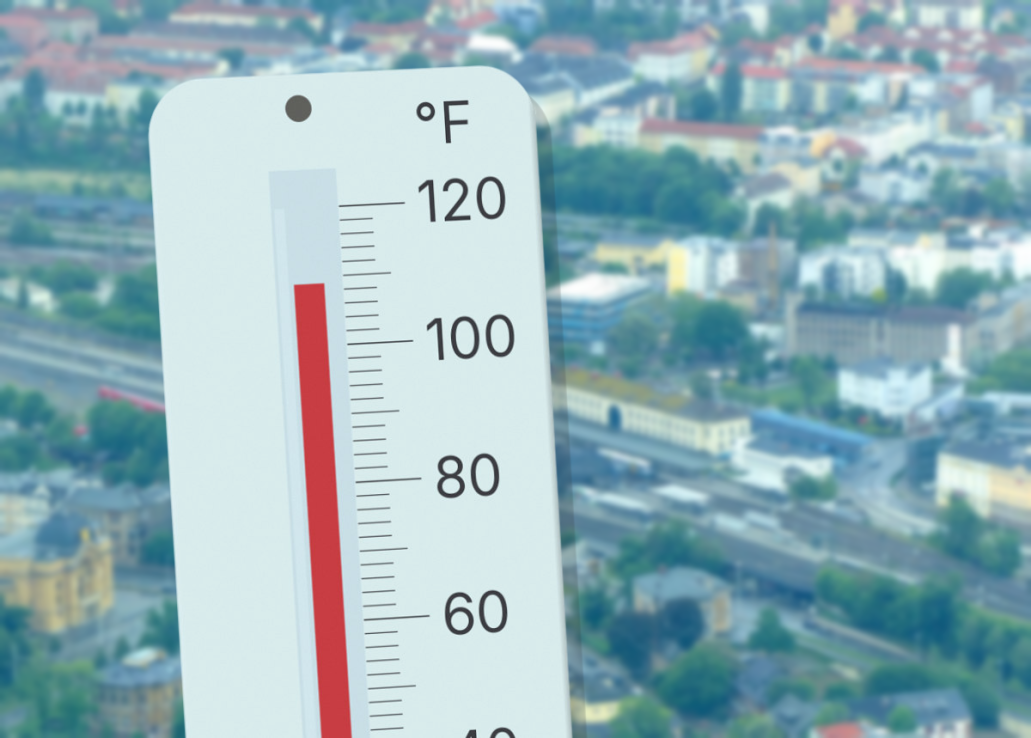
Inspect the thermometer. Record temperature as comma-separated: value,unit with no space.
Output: 109,°F
